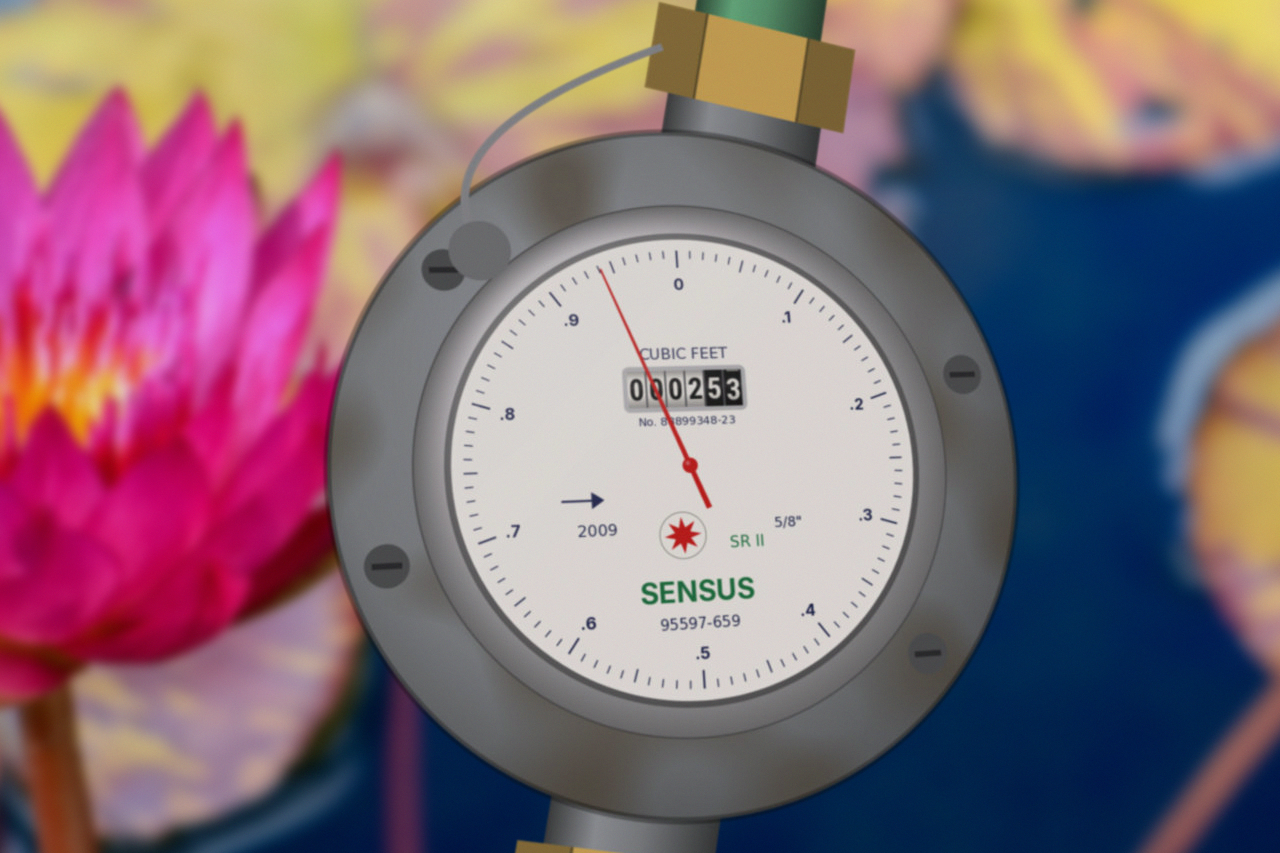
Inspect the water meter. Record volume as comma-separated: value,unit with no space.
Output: 252.94,ft³
